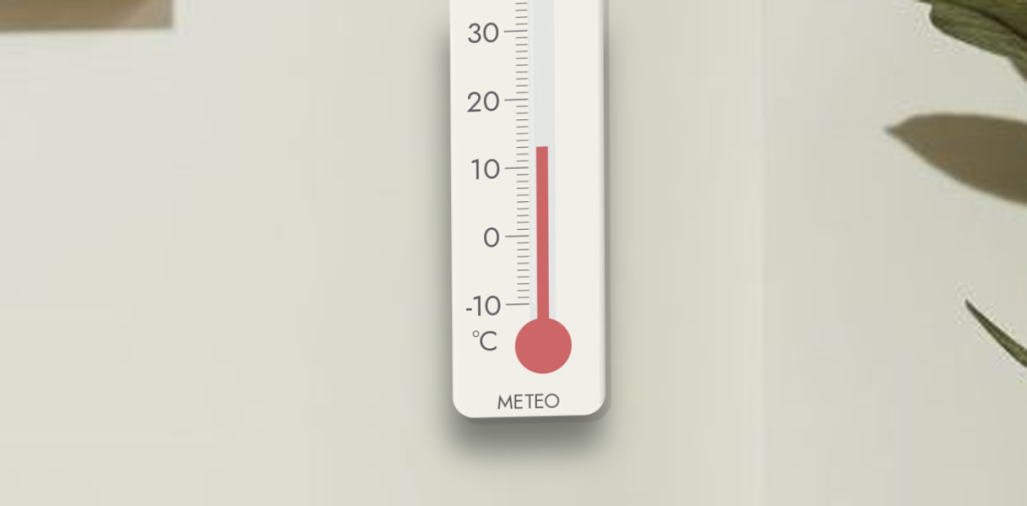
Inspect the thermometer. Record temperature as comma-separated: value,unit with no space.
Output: 13,°C
